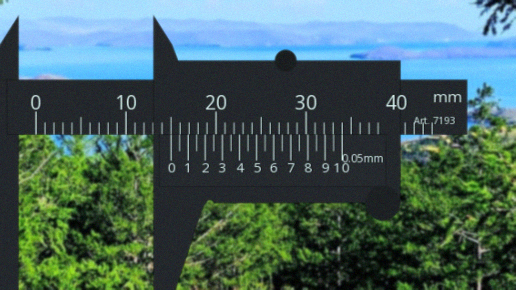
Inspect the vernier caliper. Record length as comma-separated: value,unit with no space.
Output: 15.0,mm
